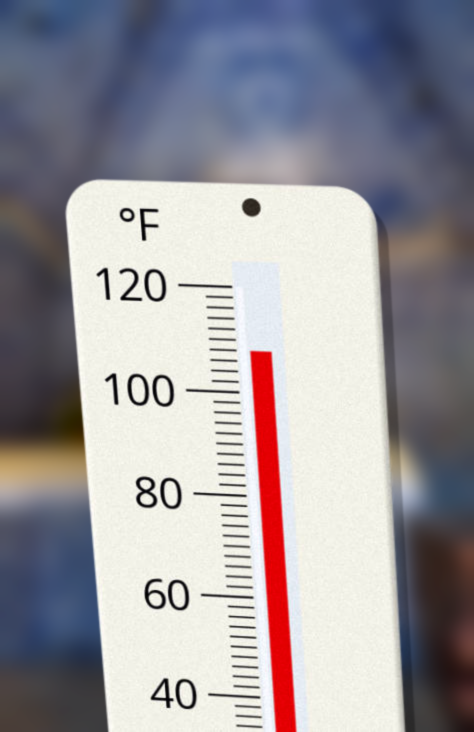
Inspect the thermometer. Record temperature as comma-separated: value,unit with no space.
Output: 108,°F
